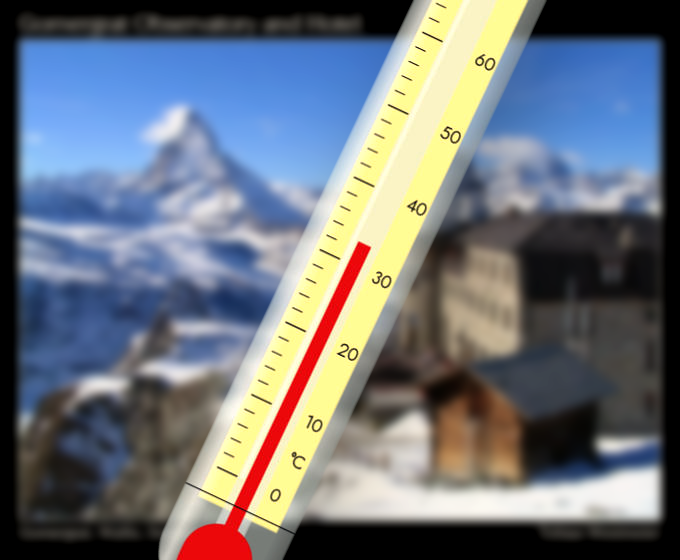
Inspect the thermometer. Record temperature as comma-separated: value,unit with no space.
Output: 33,°C
